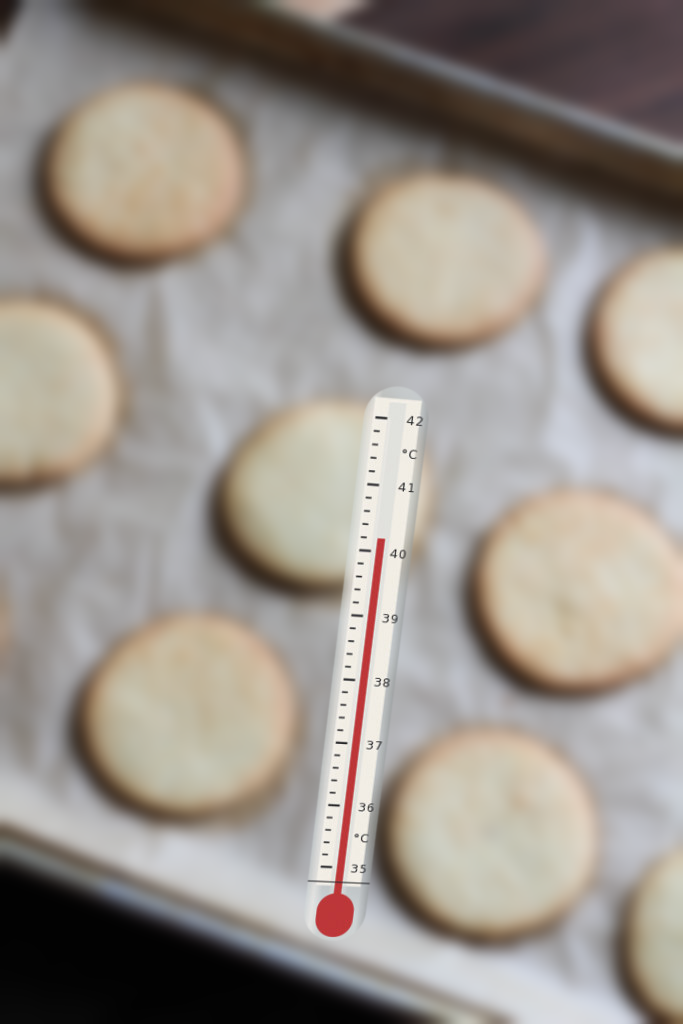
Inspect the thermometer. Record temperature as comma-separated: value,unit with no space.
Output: 40.2,°C
